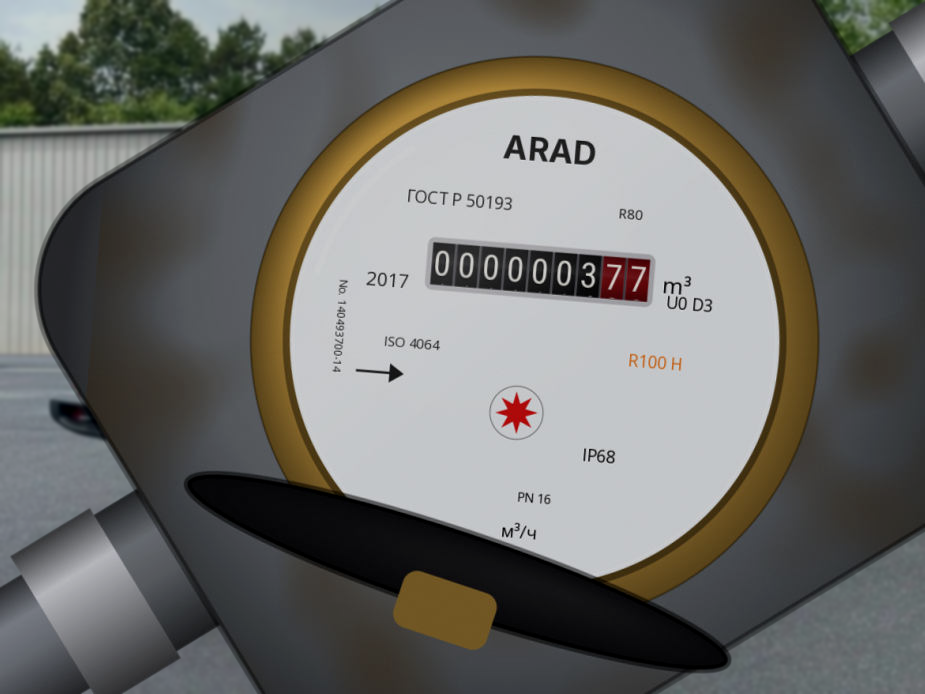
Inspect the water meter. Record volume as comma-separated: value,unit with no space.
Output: 3.77,m³
